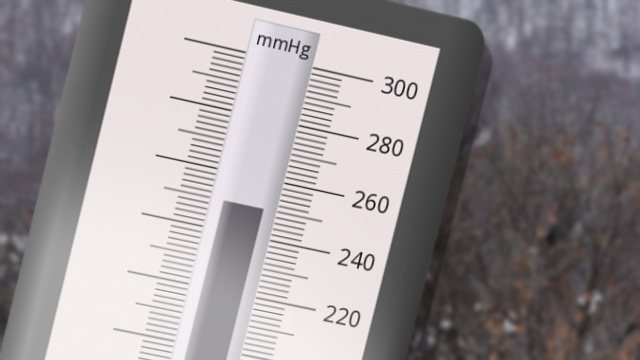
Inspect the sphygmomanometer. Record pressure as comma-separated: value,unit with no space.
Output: 250,mmHg
